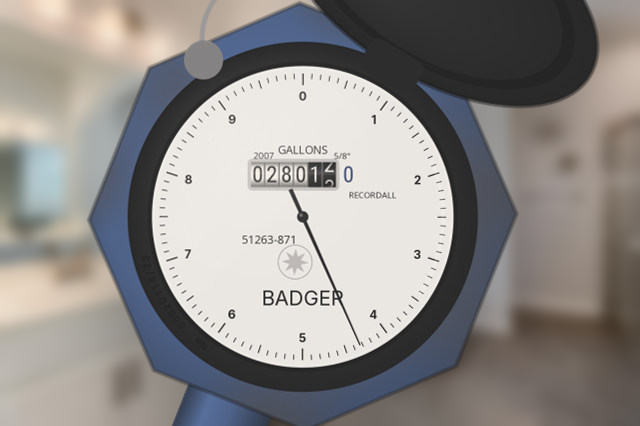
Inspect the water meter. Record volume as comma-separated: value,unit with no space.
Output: 280124.3,gal
